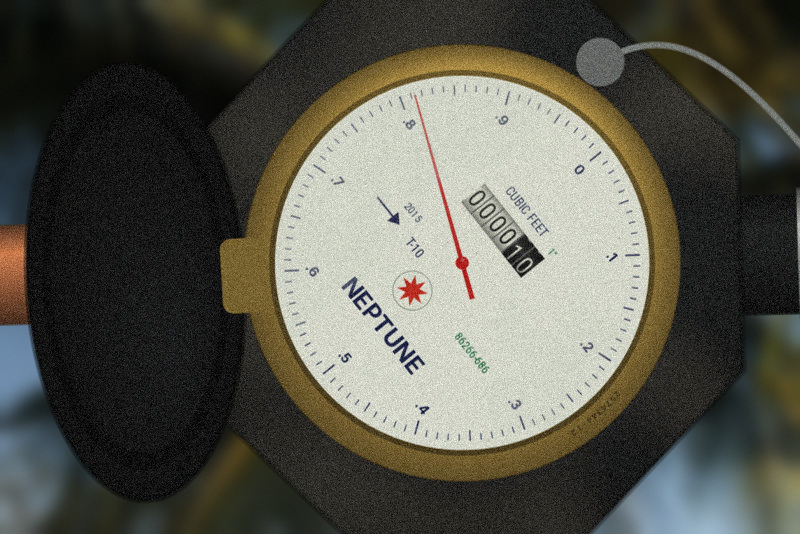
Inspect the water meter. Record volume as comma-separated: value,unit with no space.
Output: 9.81,ft³
